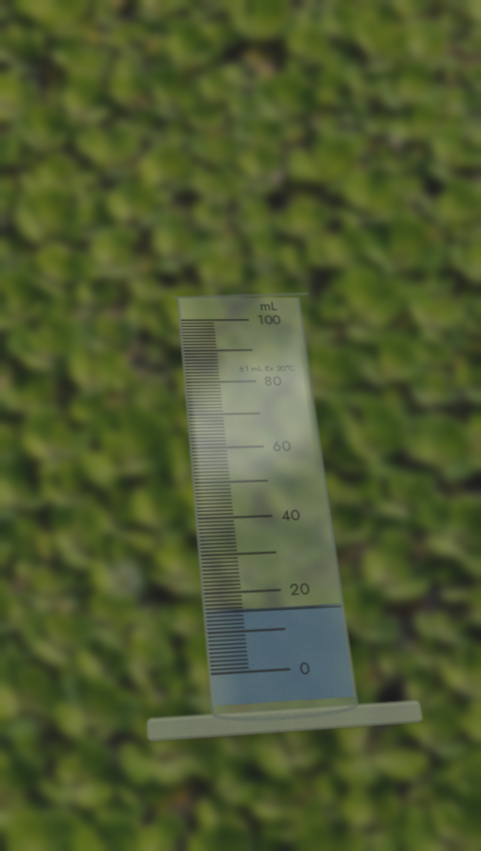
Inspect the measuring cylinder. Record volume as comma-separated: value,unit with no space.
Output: 15,mL
